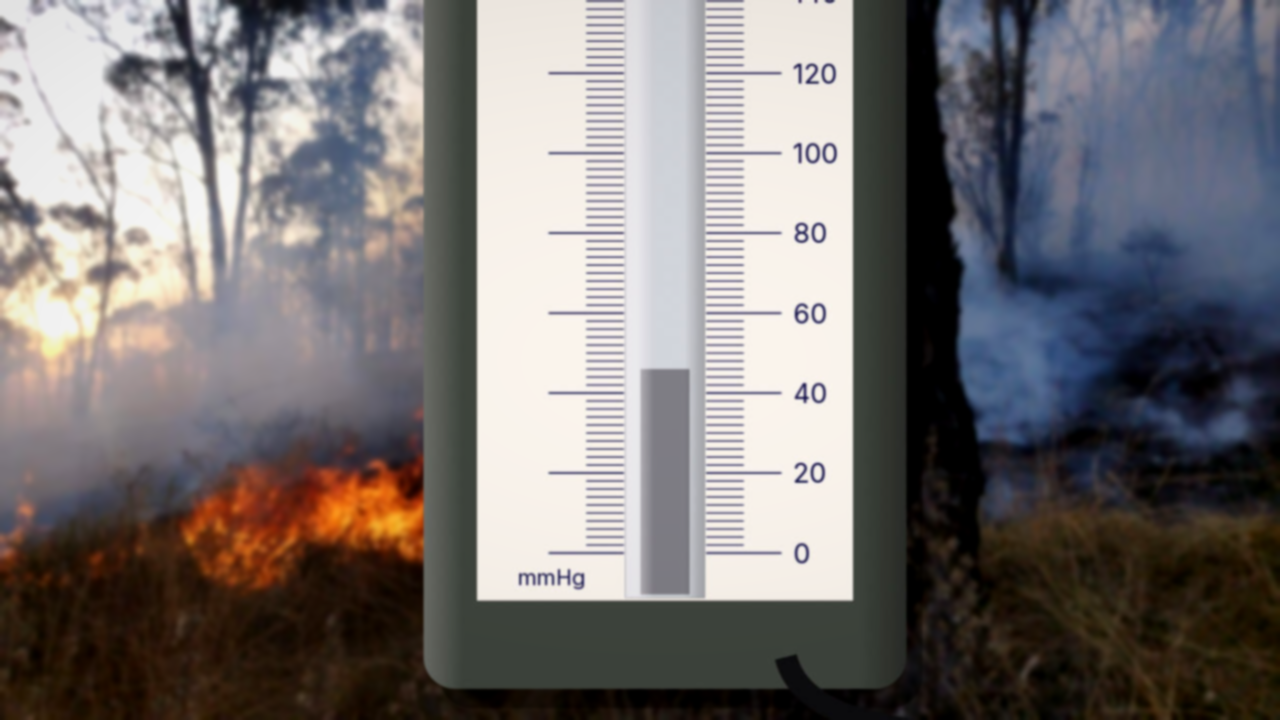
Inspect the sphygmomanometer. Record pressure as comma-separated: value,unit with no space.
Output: 46,mmHg
